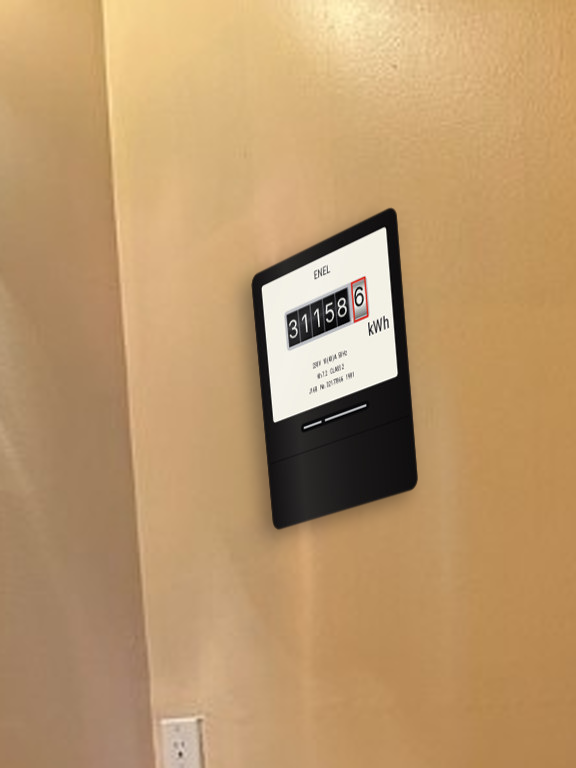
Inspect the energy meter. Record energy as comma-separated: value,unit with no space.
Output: 31158.6,kWh
